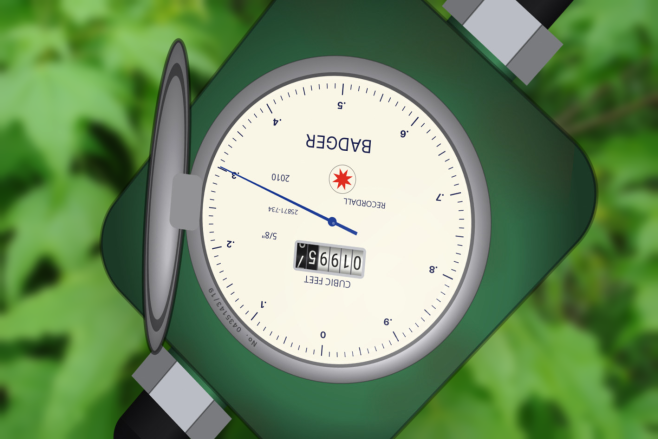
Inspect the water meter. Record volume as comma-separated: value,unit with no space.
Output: 19957.30,ft³
